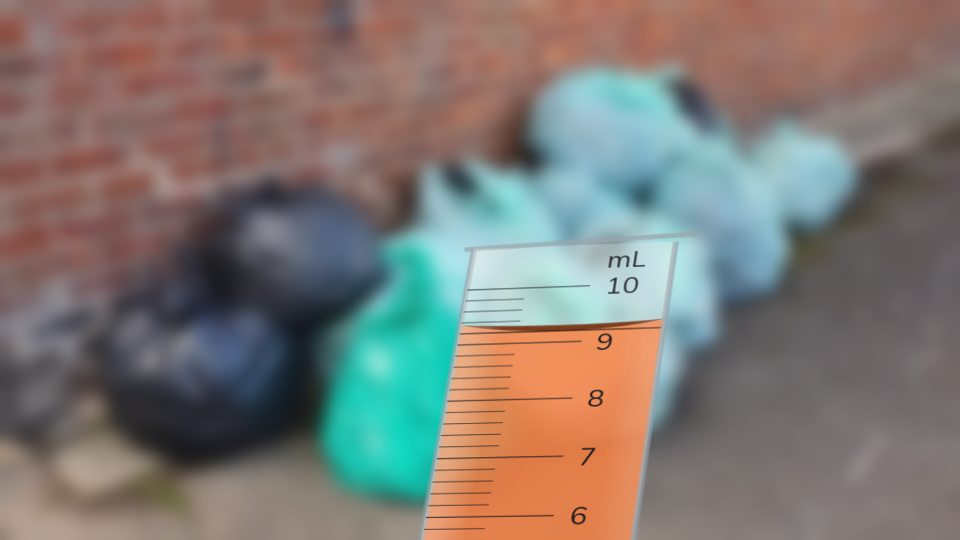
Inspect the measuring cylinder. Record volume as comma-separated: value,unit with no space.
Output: 9.2,mL
